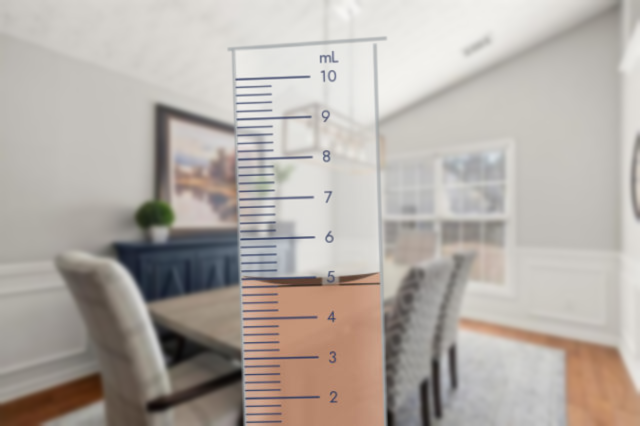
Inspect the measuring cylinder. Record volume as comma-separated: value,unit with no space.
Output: 4.8,mL
